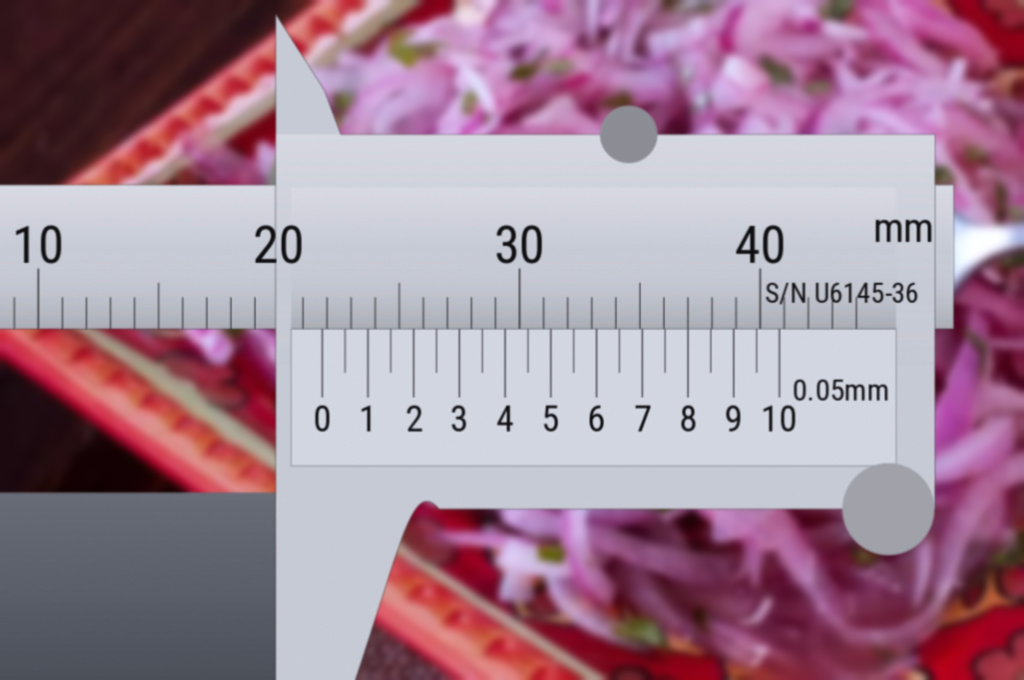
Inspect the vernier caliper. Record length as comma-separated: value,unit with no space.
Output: 21.8,mm
